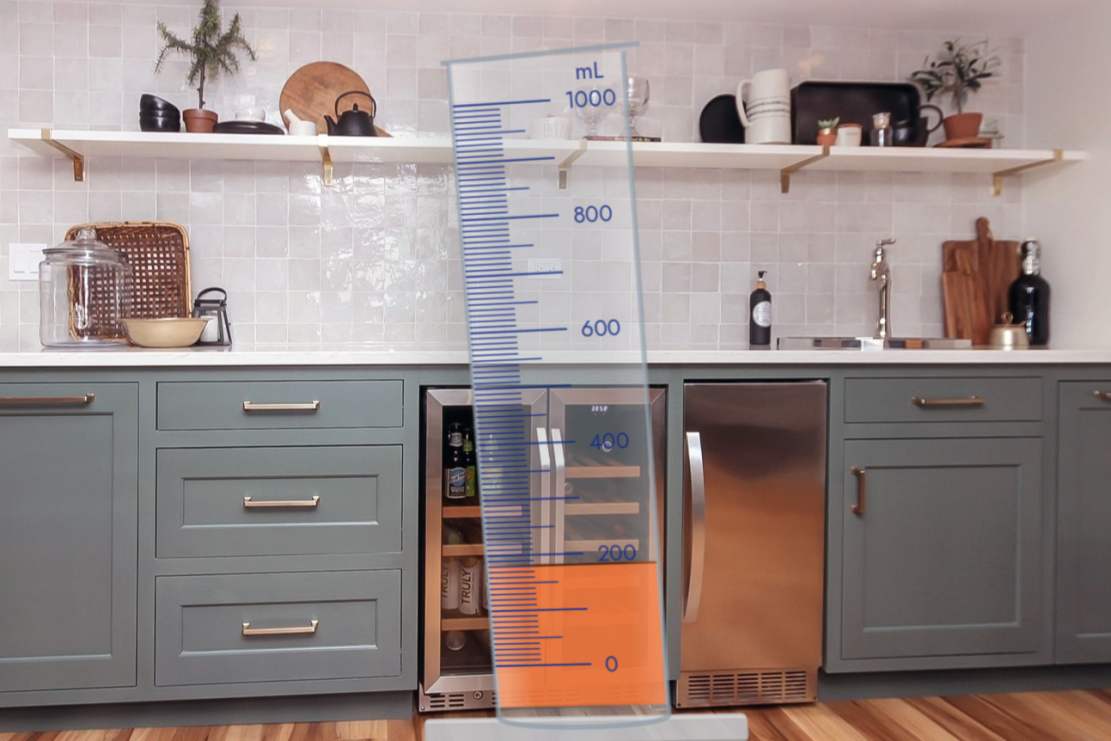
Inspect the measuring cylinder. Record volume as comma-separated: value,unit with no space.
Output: 180,mL
